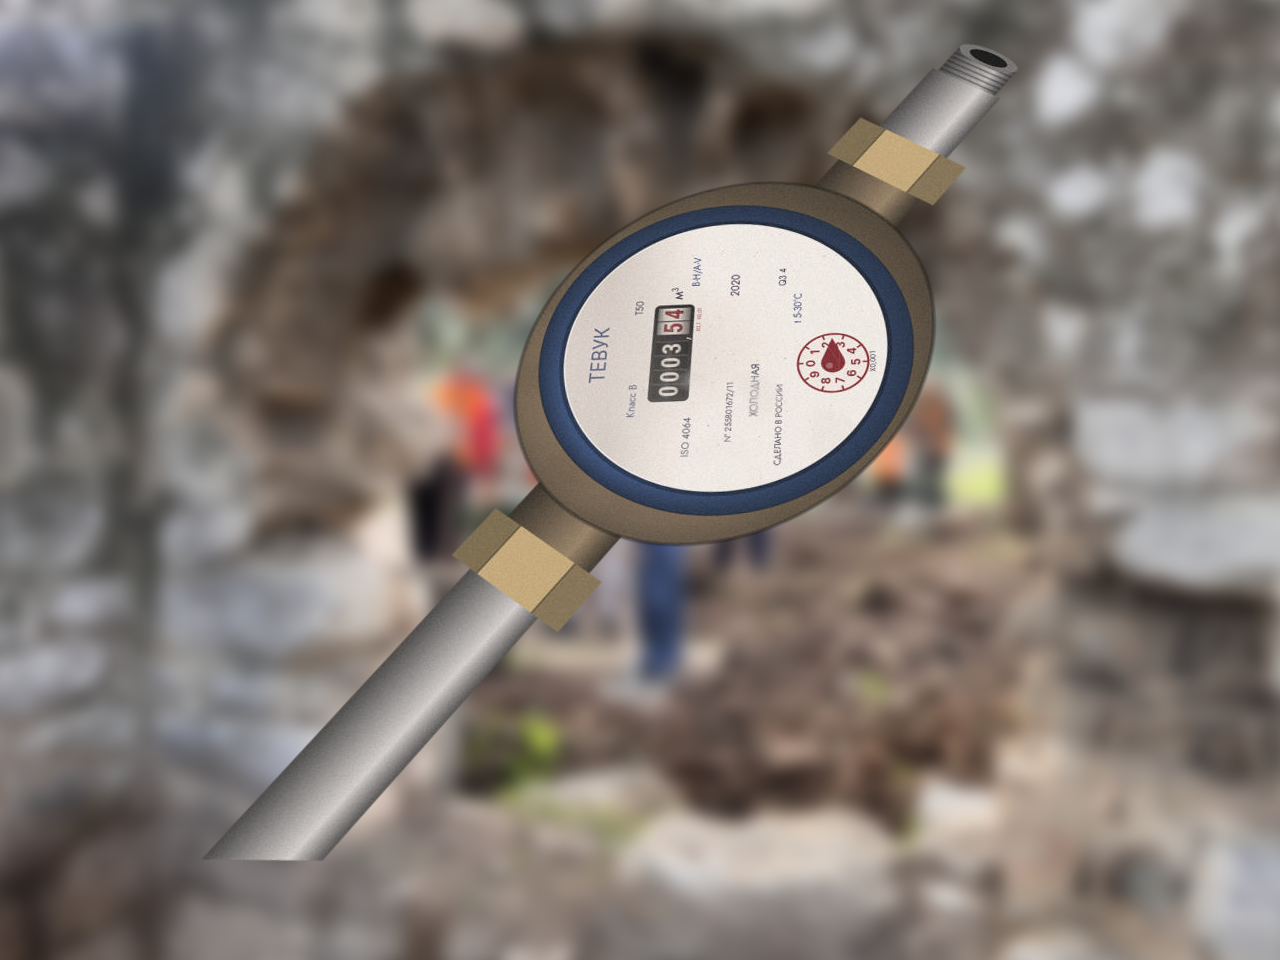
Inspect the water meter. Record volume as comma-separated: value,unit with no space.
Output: 3.542,m³
